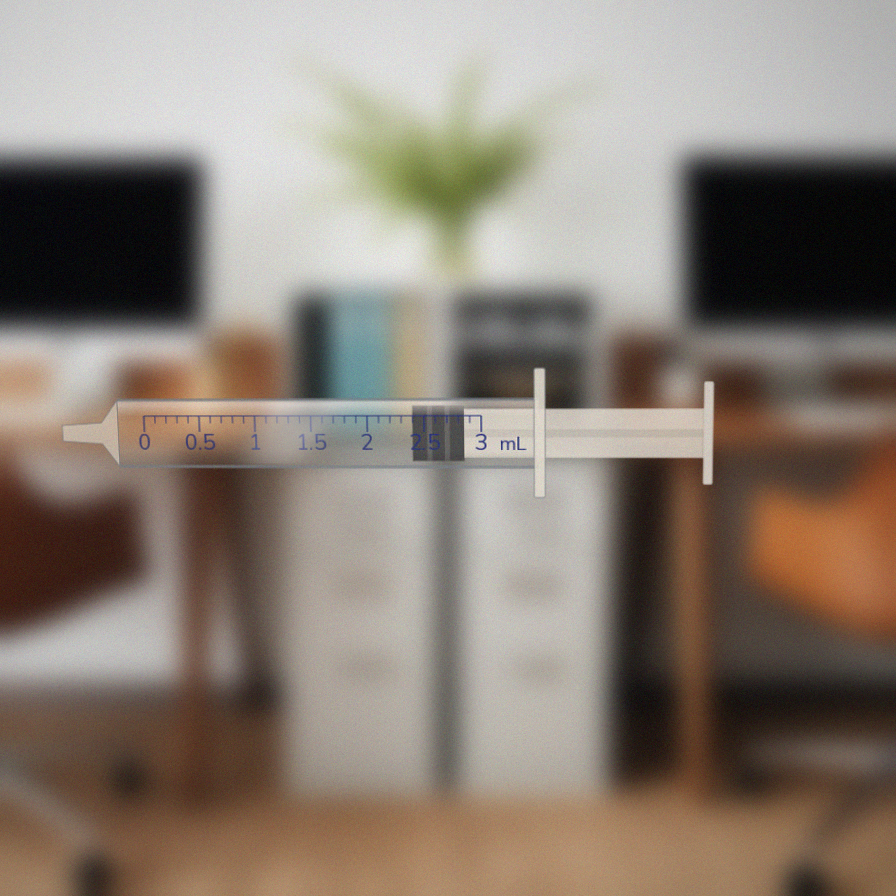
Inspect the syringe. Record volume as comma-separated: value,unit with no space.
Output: 2.4,mL
